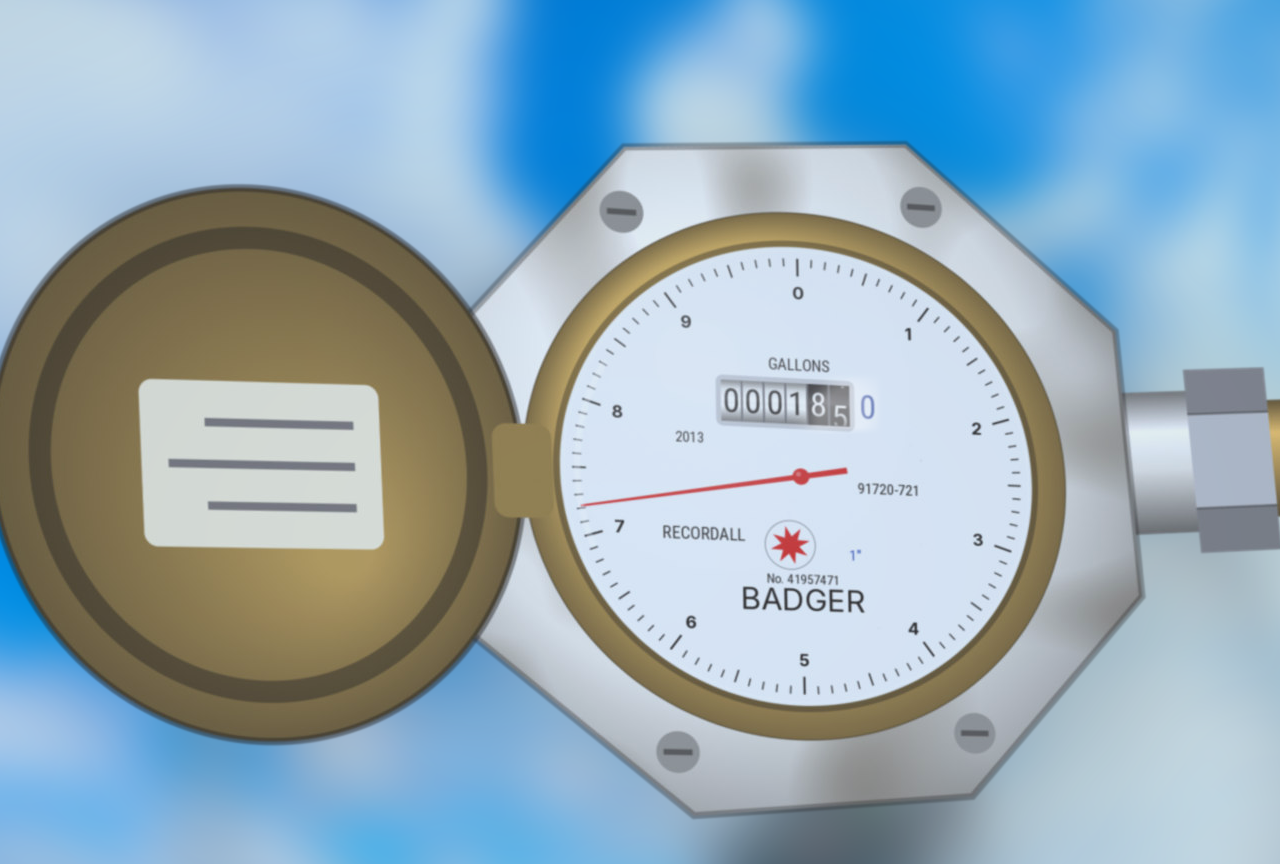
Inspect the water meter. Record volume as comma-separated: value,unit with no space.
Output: 1847.2,gal
